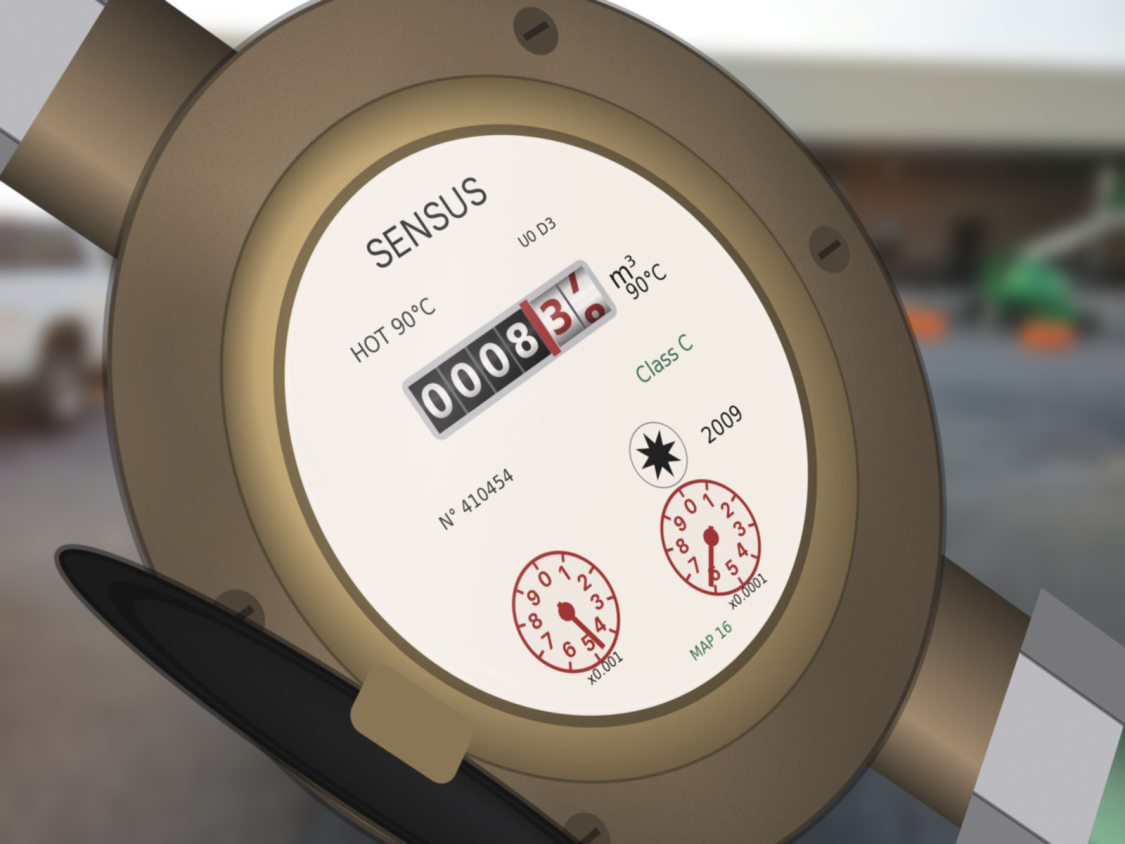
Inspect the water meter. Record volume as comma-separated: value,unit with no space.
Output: 8.3746,m³
